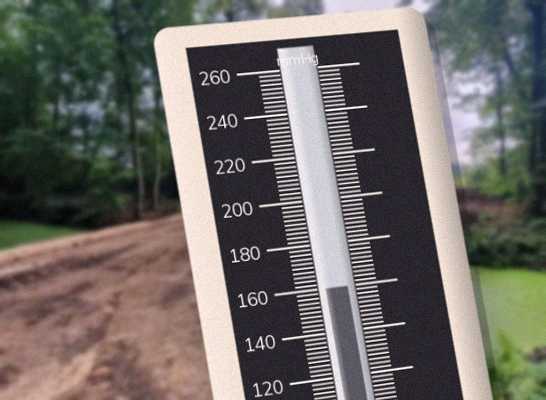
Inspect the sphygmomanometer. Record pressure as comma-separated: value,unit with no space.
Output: 160,mmHg
